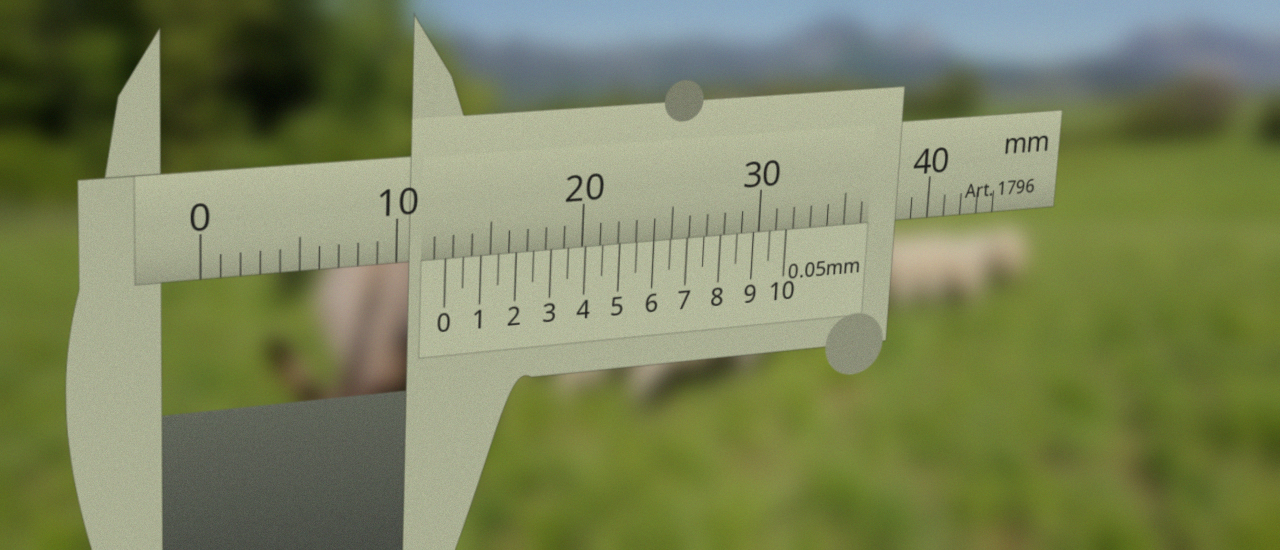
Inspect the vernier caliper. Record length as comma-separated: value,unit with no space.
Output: 12.6,mm
